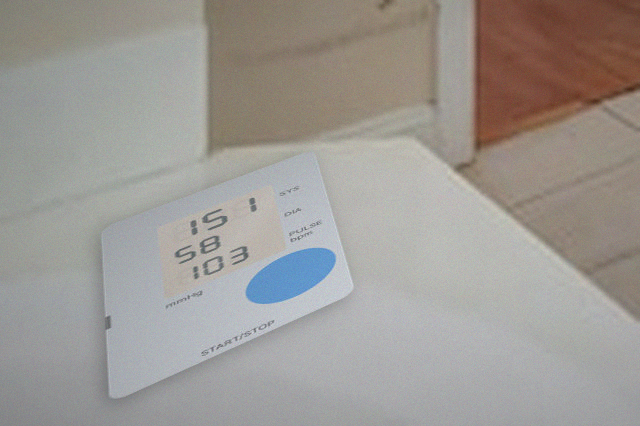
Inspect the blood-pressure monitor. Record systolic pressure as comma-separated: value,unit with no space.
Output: 151,mmHg
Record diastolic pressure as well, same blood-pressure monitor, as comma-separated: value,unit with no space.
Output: 58,mmHg
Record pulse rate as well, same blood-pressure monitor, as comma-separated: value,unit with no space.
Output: 103,bpm
